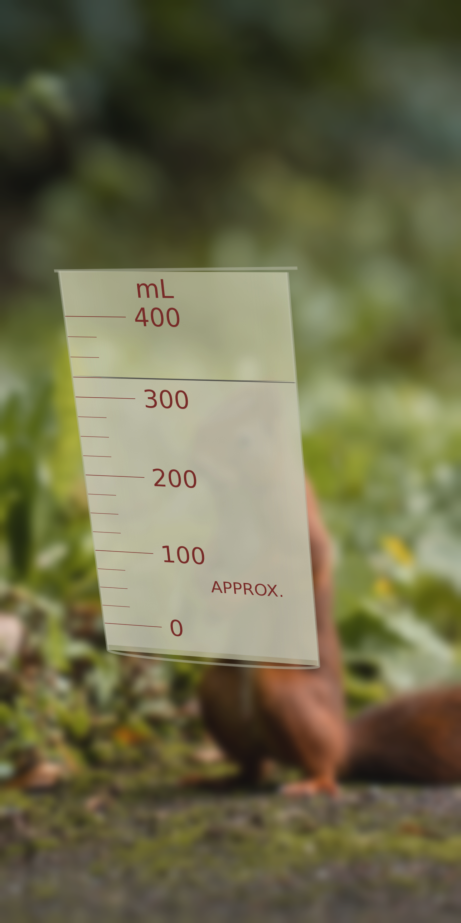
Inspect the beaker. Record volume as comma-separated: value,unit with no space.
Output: 325,mL
